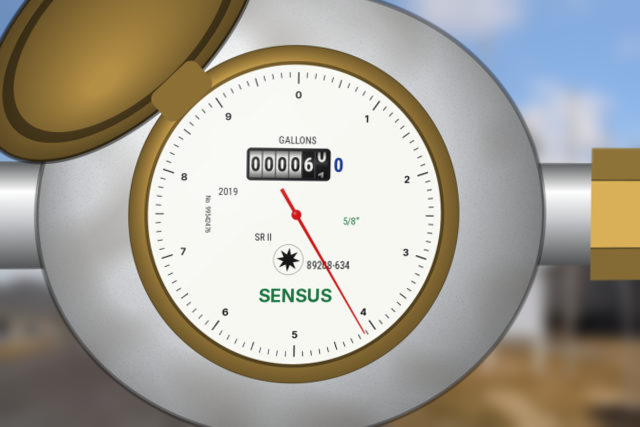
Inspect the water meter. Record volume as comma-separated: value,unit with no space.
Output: 604.1,gal
